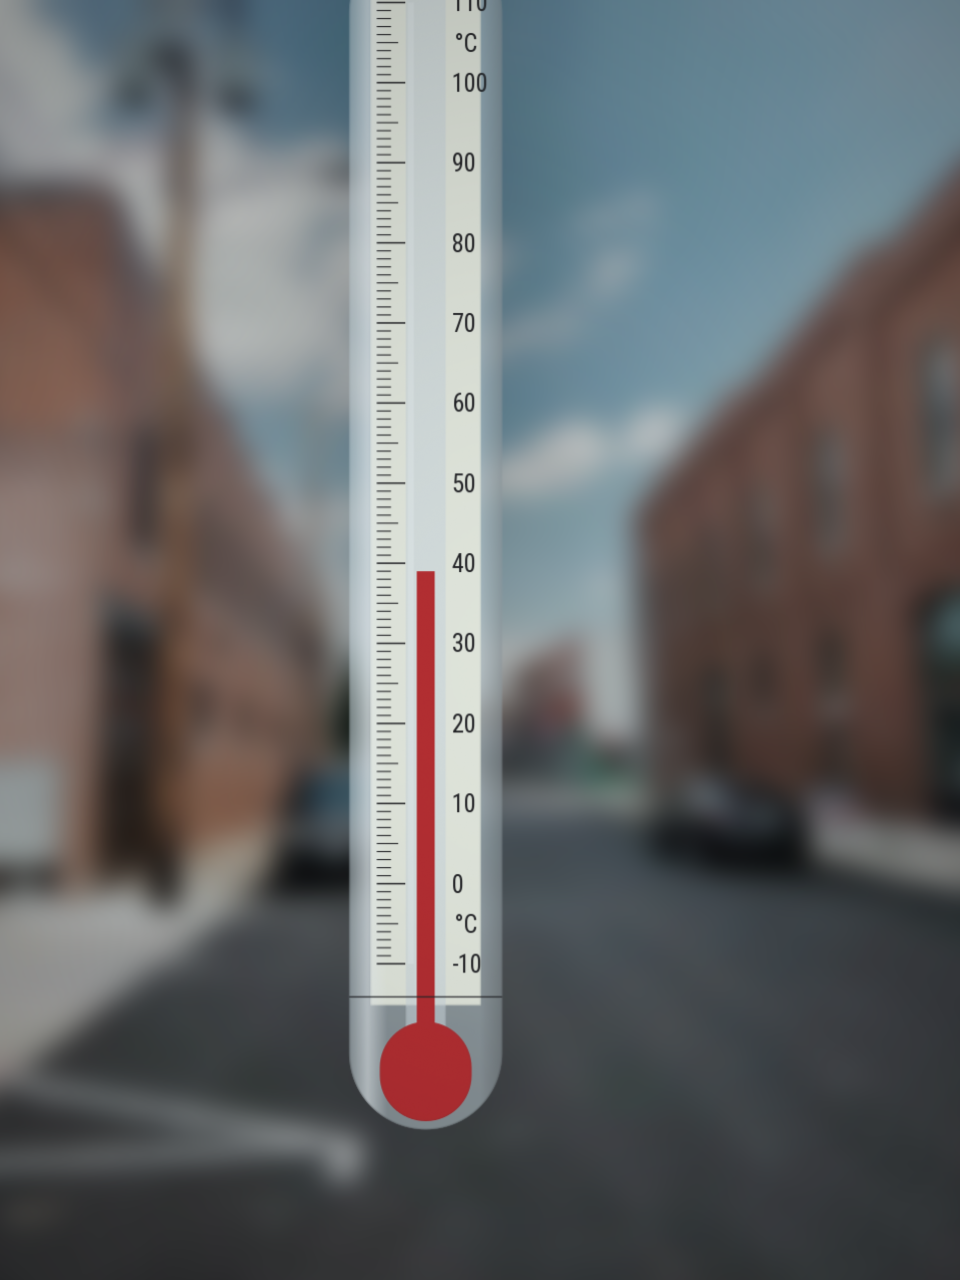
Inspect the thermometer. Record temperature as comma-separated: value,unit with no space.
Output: 39,°C
